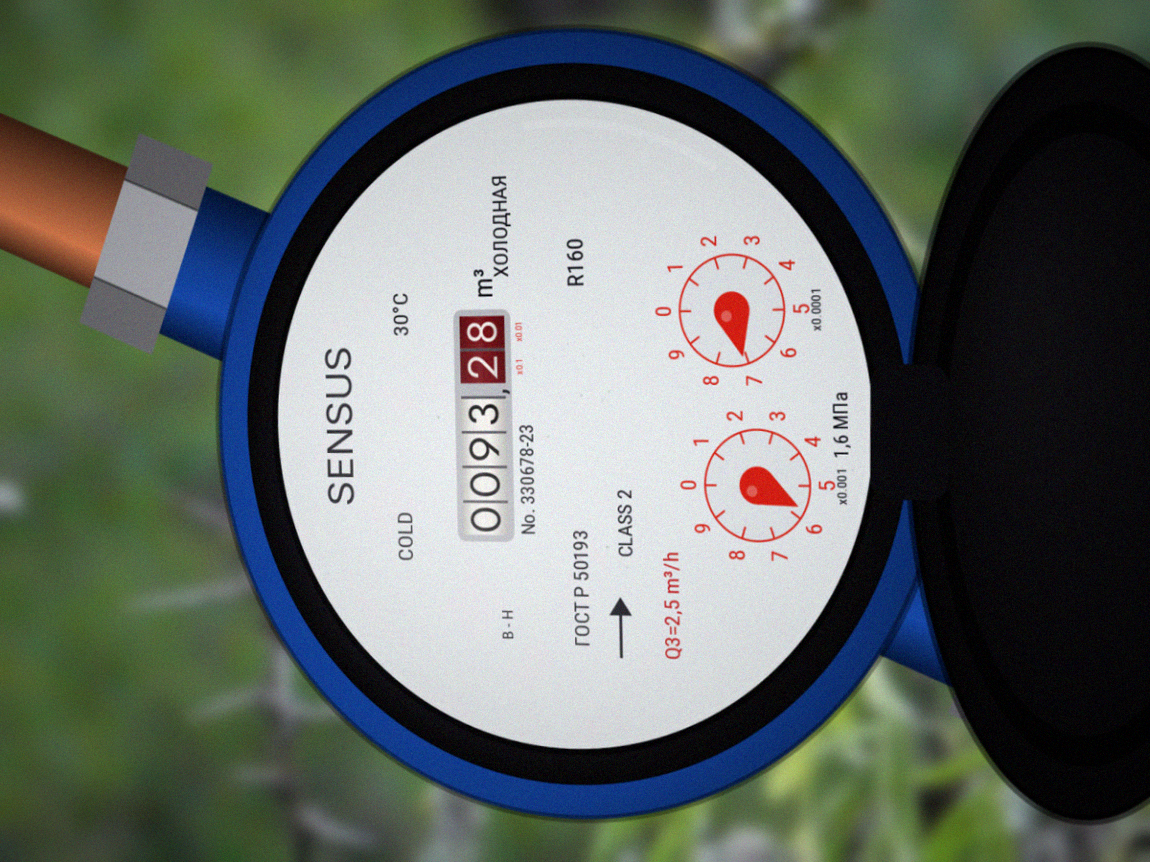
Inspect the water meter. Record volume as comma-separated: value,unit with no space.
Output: 93.2857,m³
